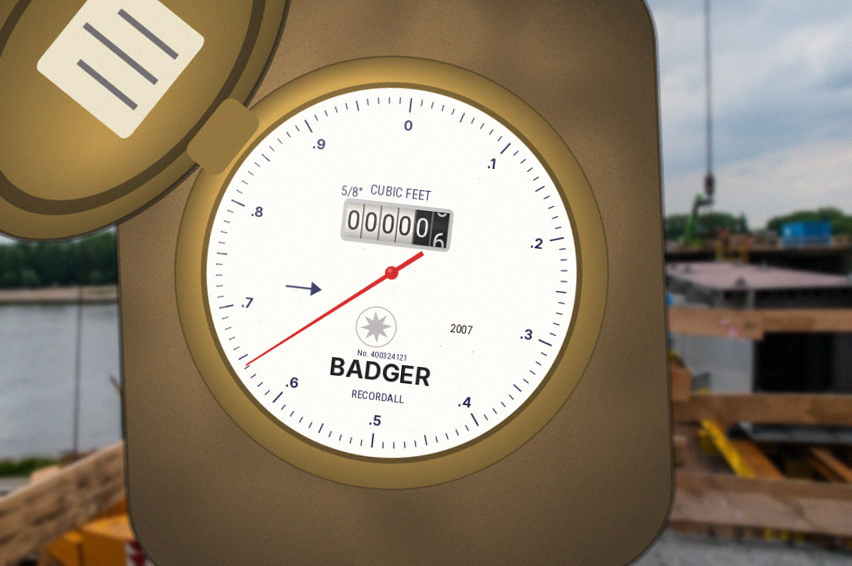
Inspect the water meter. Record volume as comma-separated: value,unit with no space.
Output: 5.64,ft³
